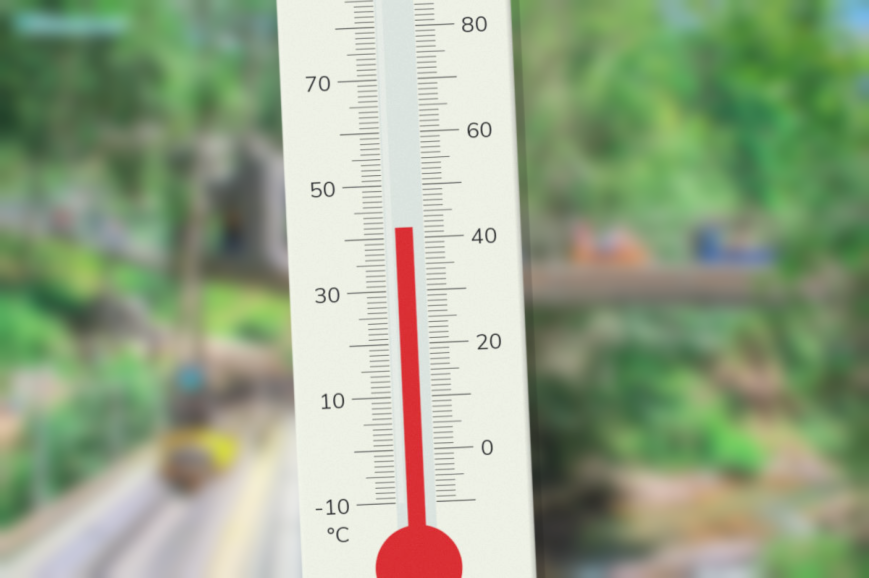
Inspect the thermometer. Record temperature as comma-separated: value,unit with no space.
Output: 42,°C
